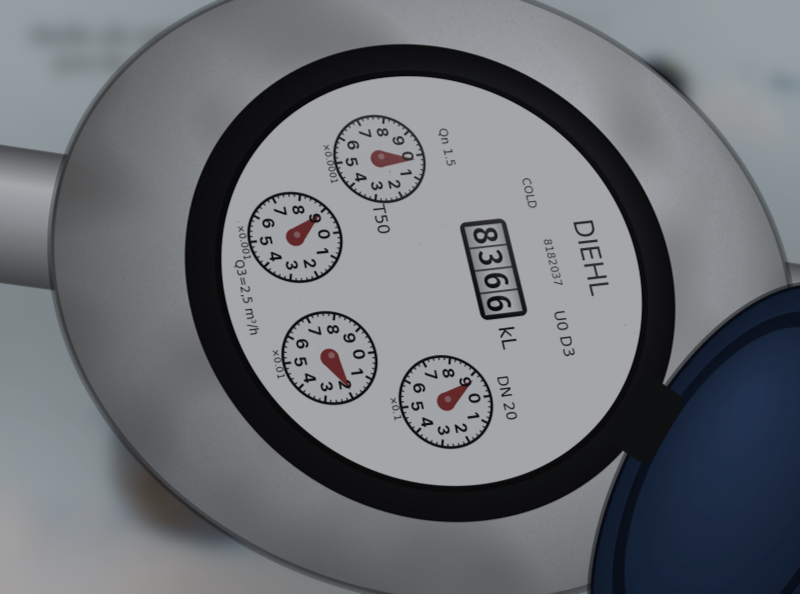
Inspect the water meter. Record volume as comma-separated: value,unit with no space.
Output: 8365.9190,kL
